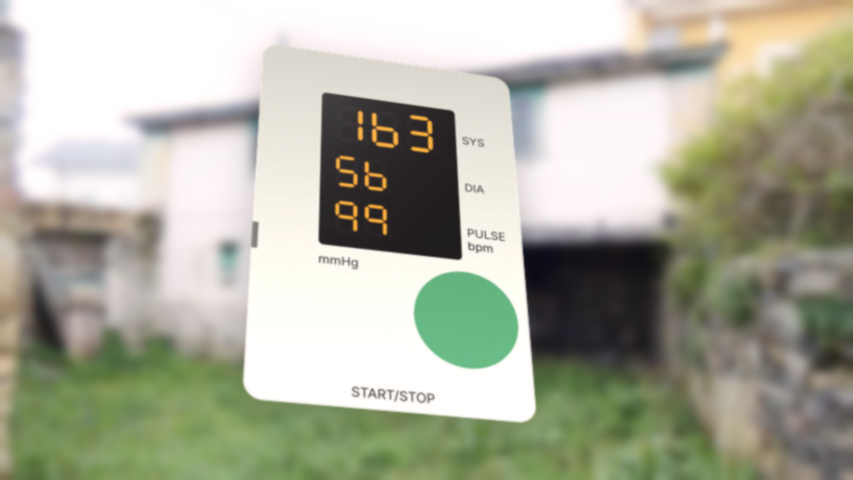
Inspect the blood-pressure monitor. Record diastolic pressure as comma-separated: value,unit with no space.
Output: 56,mmHg
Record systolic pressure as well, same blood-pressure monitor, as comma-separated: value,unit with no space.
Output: 163,mmHg
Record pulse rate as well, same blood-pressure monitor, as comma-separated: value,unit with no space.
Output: 99,bpm
